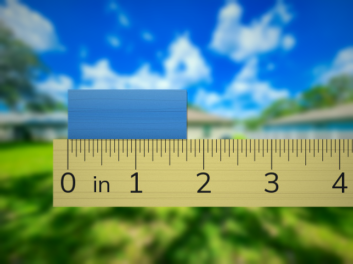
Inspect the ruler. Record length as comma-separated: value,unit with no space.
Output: 1.75,in
